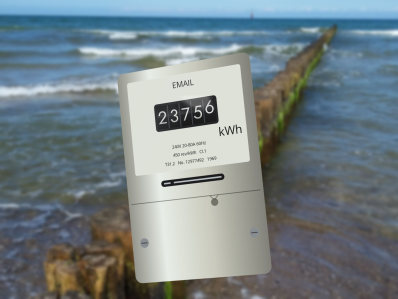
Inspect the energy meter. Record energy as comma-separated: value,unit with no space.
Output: 23756,kWh
